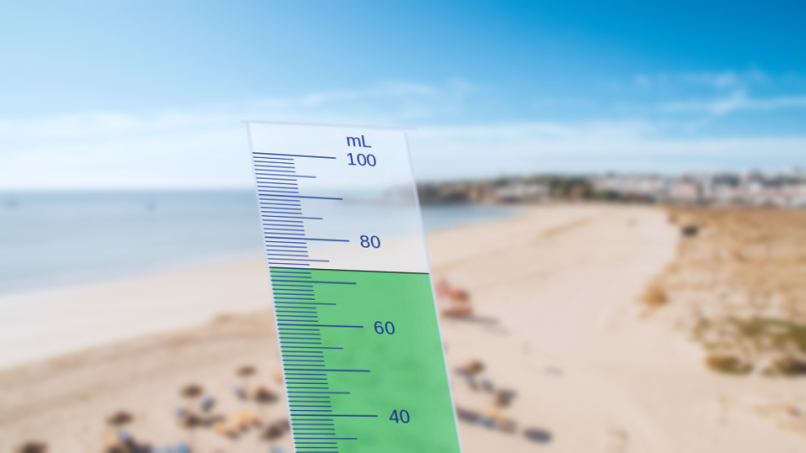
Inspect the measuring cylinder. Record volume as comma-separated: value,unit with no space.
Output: 73,mL
